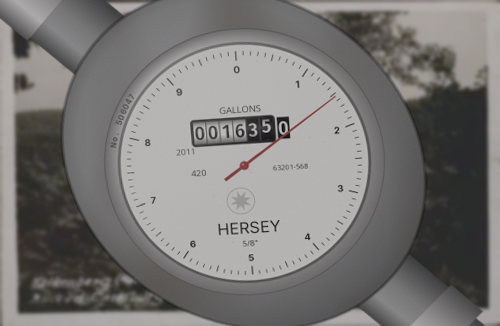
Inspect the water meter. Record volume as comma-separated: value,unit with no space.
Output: 16351.5,gal
